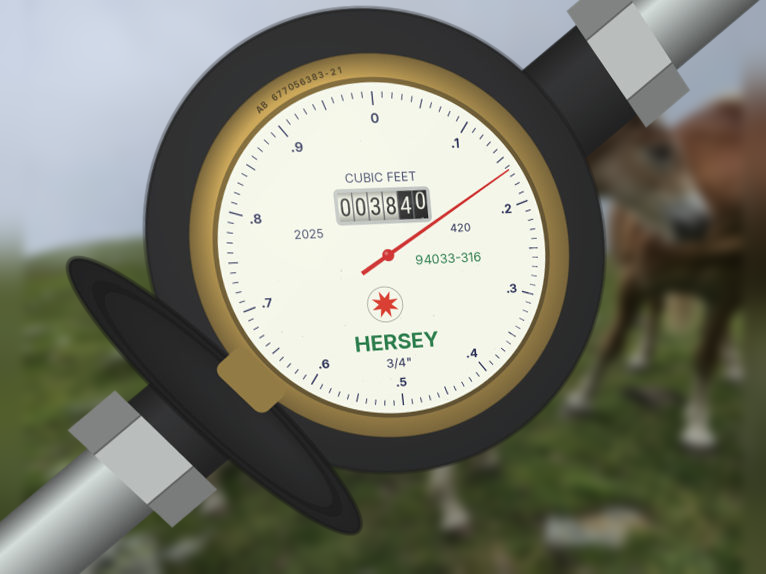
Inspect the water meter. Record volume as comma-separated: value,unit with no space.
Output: 3840.16,ft³
